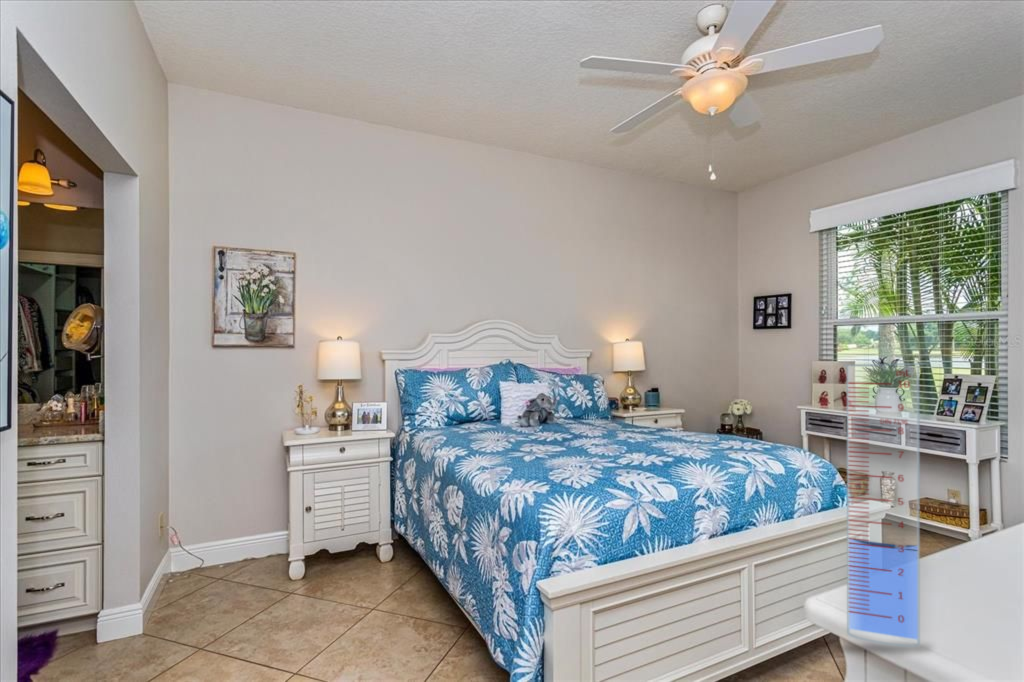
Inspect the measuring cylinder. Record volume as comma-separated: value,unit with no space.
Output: 3,mL
